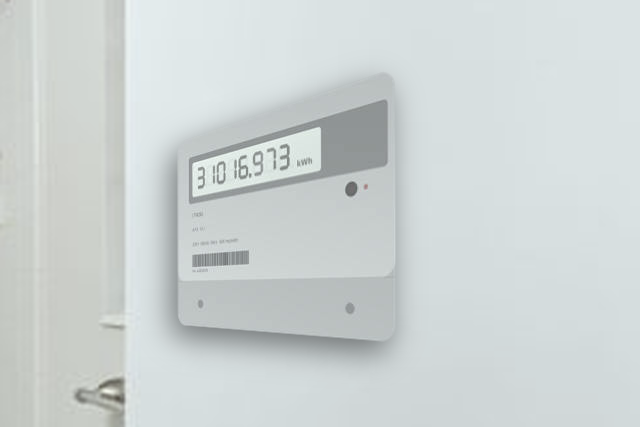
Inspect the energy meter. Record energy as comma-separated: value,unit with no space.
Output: 31016.973,kWh
